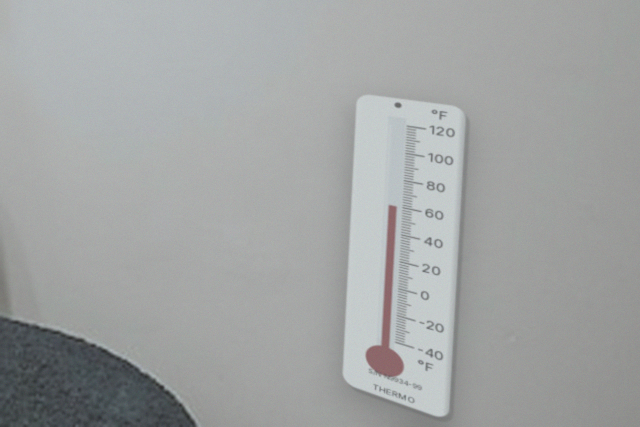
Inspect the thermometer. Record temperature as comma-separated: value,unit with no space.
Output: 60,°F
